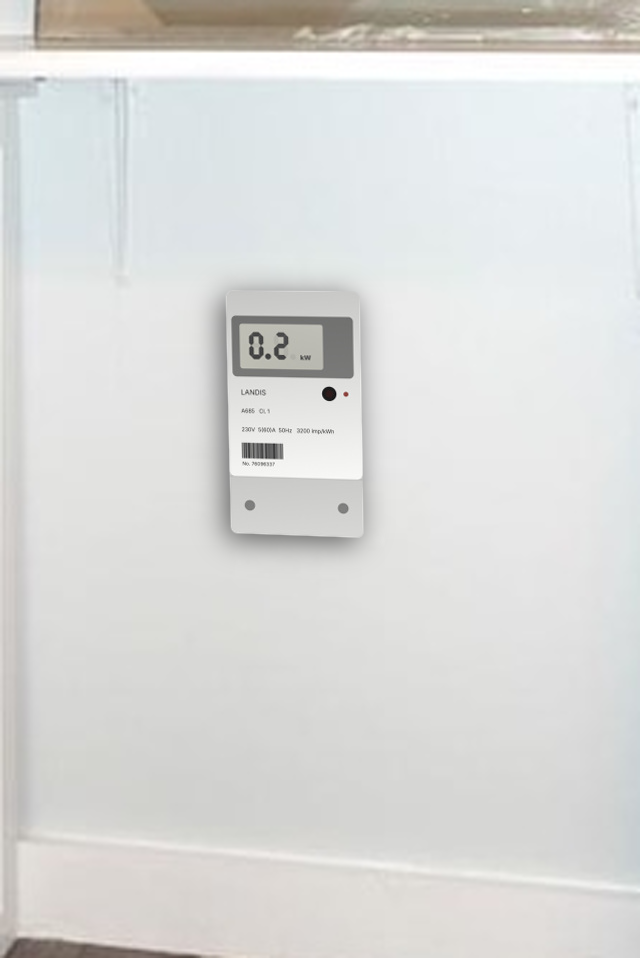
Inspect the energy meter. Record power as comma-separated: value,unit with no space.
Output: 0.2,kW
